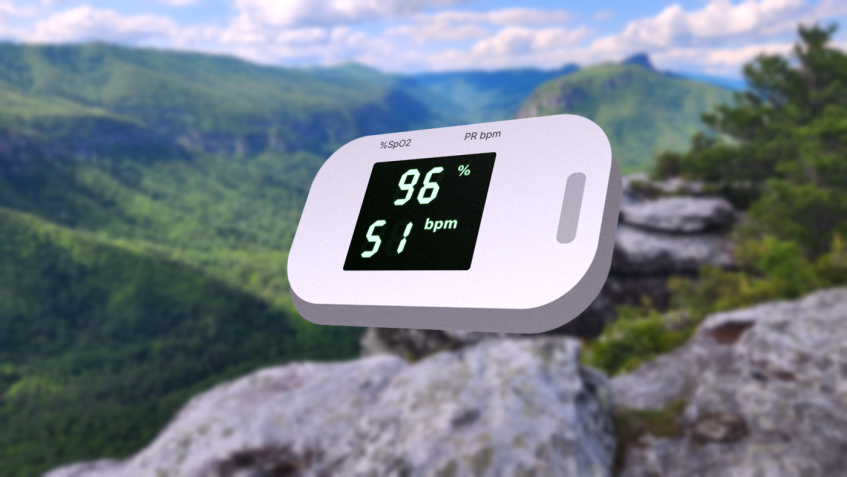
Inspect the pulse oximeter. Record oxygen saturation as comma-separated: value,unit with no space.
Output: 96,%
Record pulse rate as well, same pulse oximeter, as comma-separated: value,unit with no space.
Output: 51,bpm
